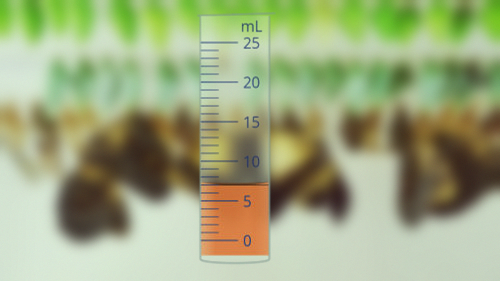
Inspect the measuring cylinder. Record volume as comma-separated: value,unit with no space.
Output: 7,mL
